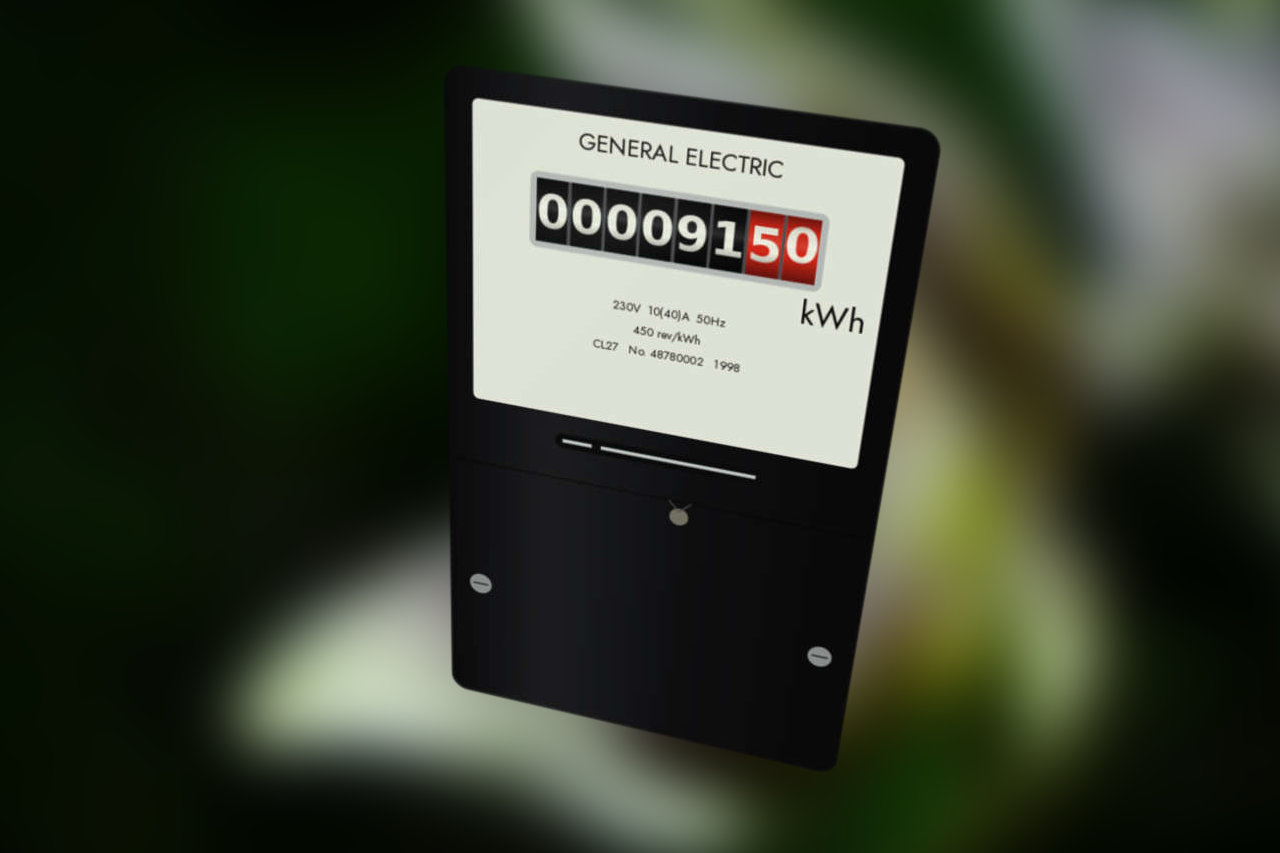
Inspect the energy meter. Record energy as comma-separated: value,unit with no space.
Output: 91.50,kWh
